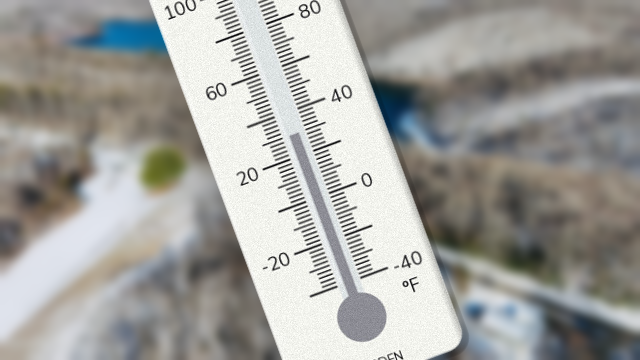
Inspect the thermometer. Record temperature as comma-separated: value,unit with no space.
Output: 30,°F
